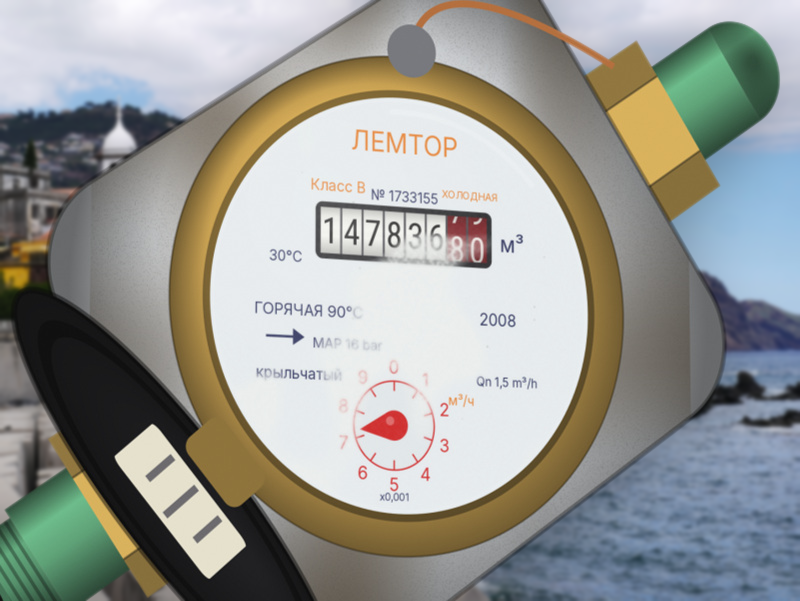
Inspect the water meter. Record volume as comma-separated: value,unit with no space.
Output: 147836.797,m³
